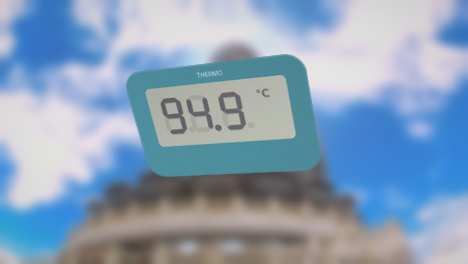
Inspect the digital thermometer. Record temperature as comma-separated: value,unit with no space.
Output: 94.9,°C
